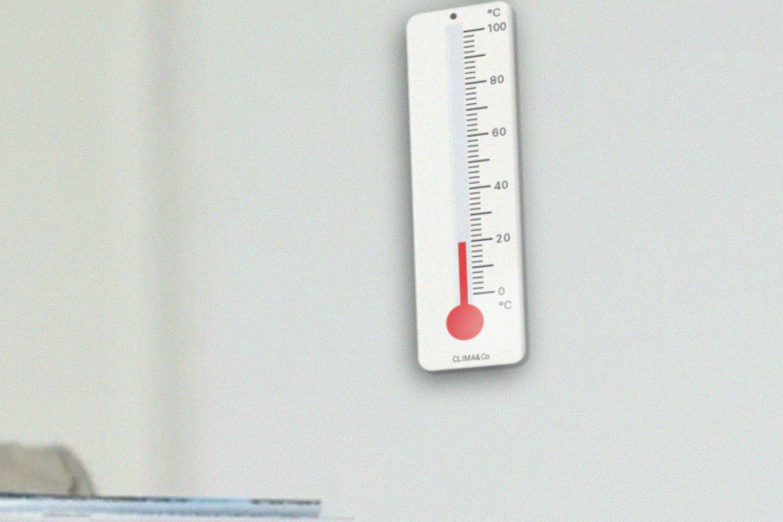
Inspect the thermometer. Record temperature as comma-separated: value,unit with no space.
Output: 20,°C
